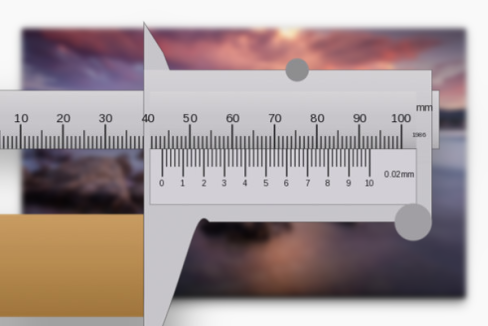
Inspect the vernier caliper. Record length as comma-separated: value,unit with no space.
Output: 43.5,mm
